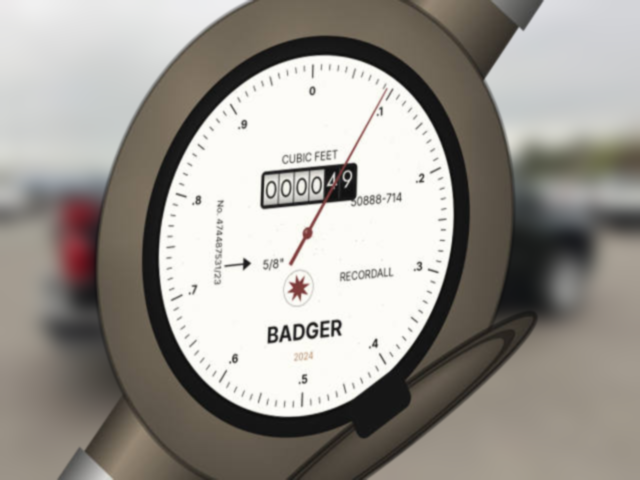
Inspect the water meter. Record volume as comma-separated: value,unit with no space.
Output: 49.09,ft³
